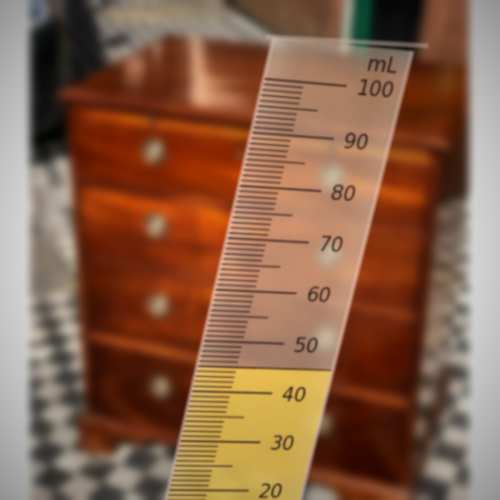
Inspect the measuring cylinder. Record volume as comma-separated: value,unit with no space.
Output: 45,mL
